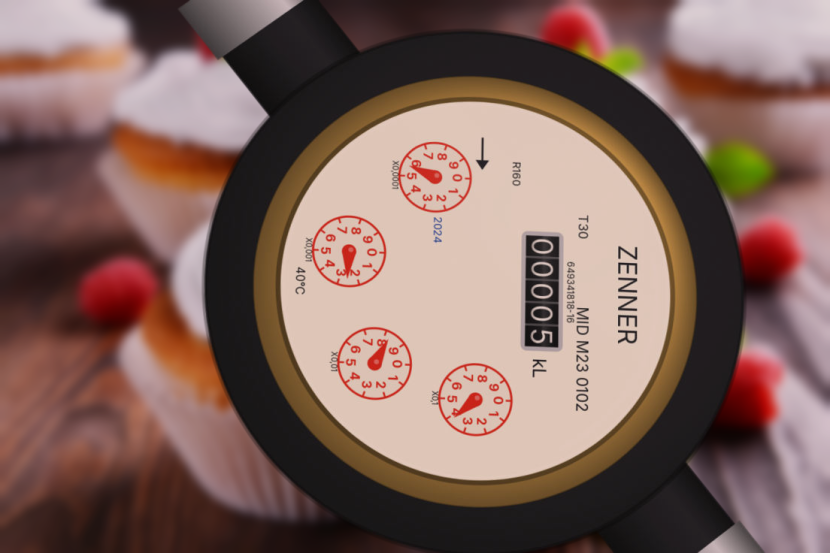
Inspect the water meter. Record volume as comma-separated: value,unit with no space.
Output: 5.3825,kL
